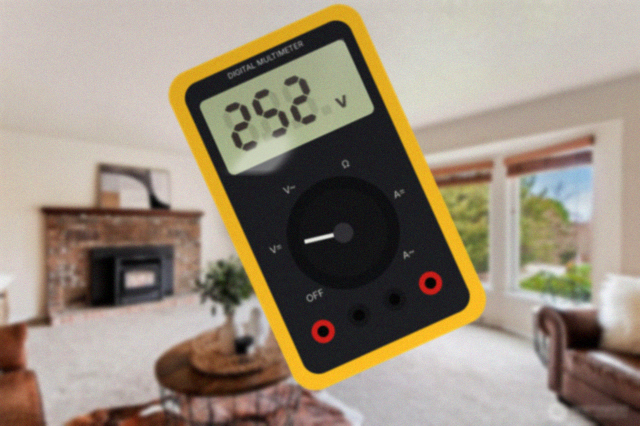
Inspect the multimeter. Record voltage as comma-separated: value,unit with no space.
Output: 252,V
